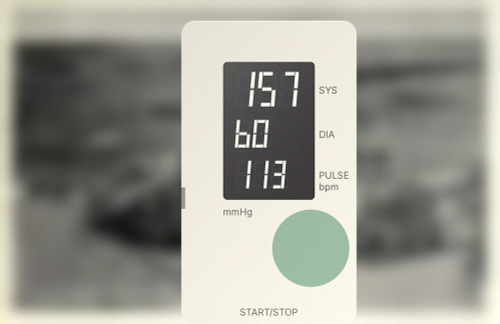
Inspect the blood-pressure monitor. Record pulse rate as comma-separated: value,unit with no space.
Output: 113,bpm
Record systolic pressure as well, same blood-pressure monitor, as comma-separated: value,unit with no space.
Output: 157,mmHg
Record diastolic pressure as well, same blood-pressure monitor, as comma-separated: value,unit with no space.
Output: 60,mmHg
